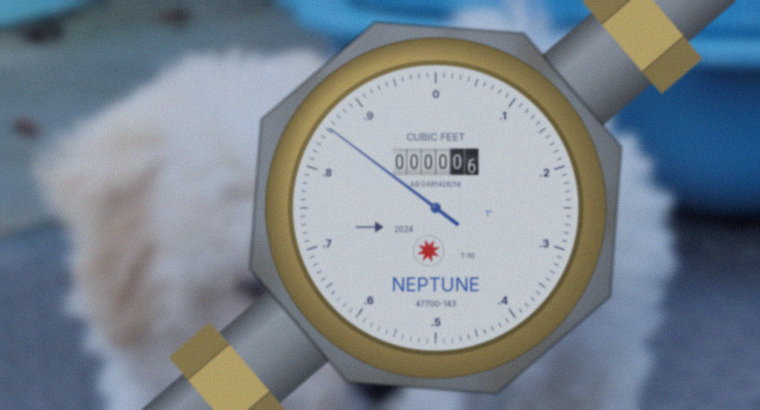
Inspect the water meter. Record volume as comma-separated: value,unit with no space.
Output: 5.85,ft³
